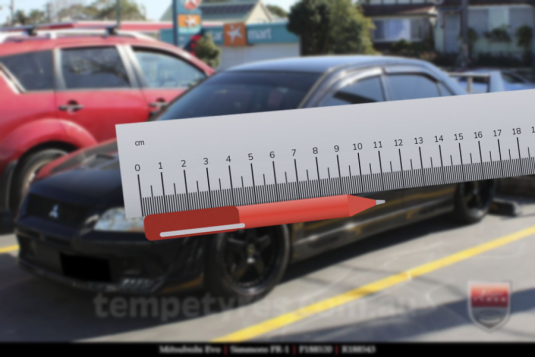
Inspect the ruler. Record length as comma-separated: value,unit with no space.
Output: 11,cm
